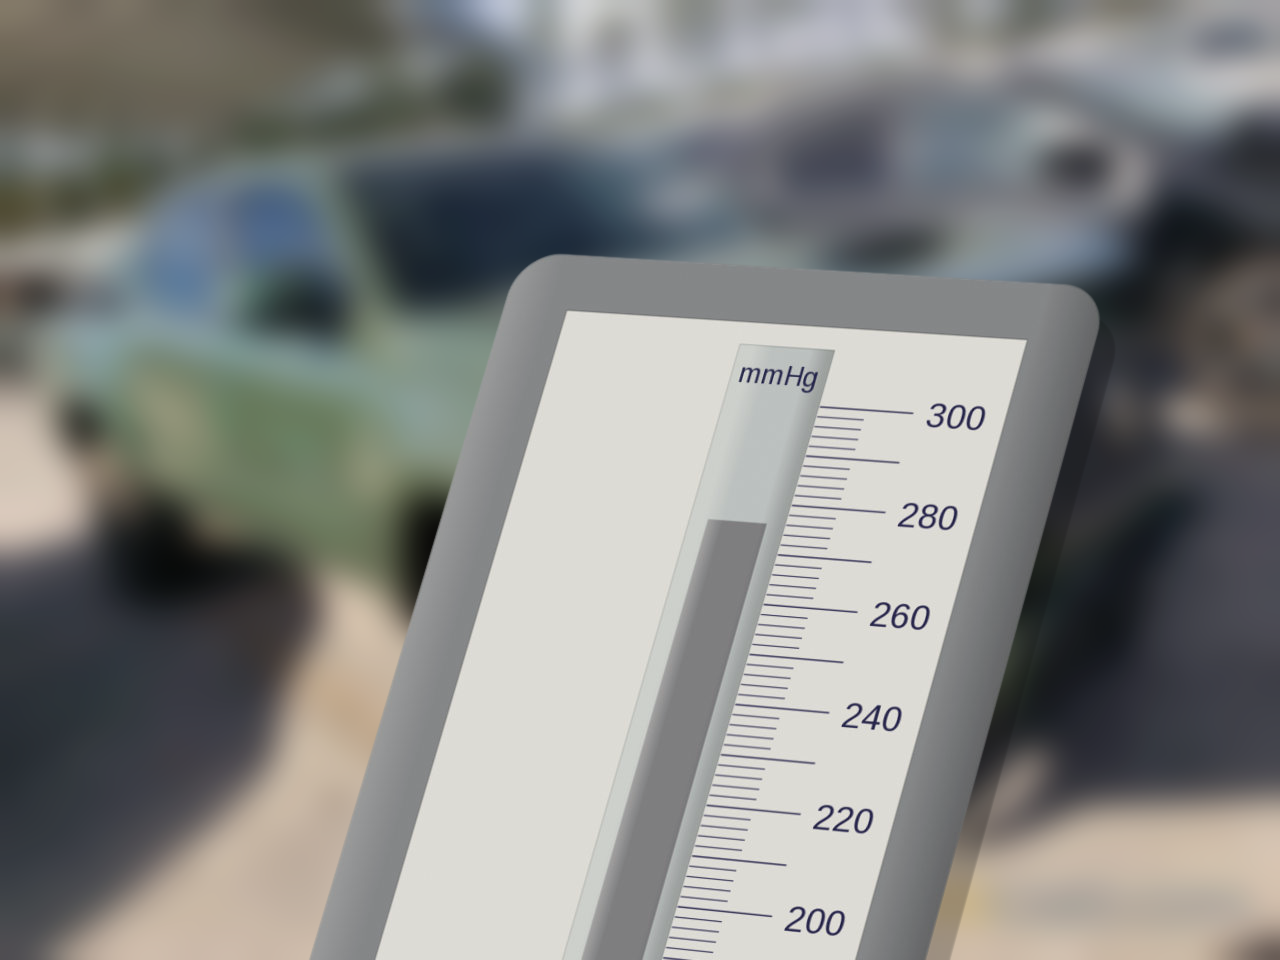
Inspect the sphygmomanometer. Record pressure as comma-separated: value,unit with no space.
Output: 276,mmHg
